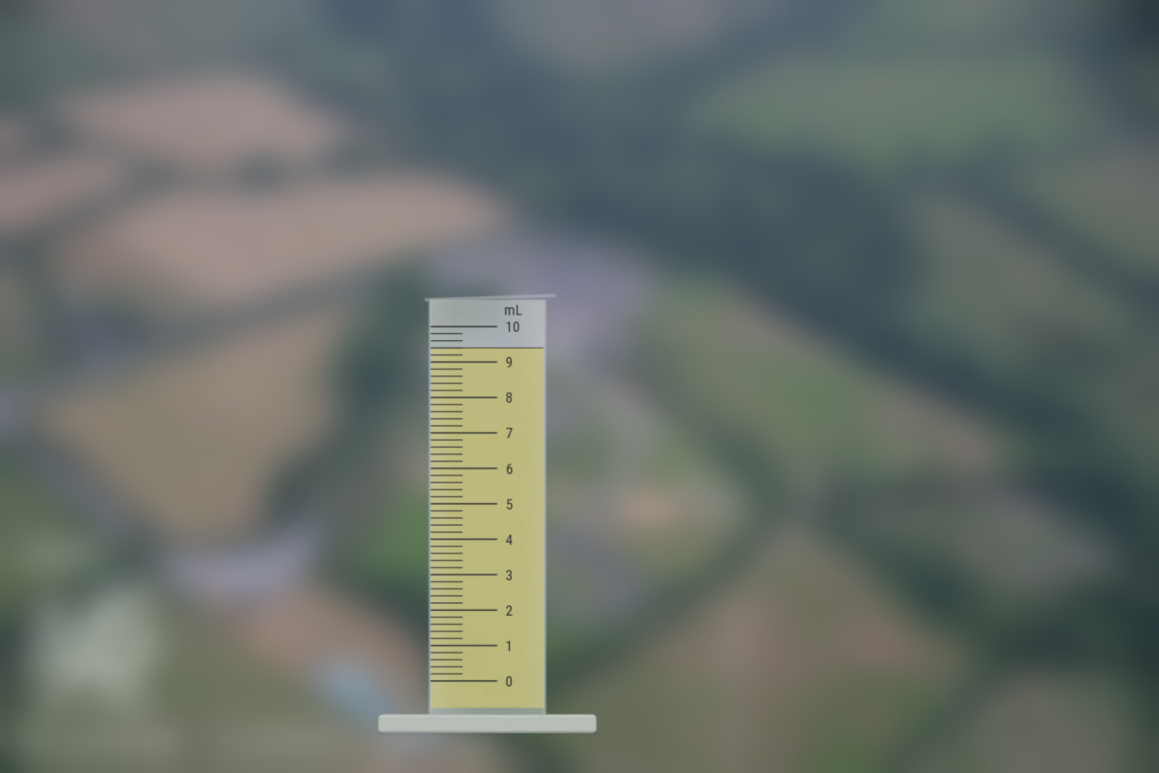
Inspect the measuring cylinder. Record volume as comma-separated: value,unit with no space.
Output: 9.4,mL
